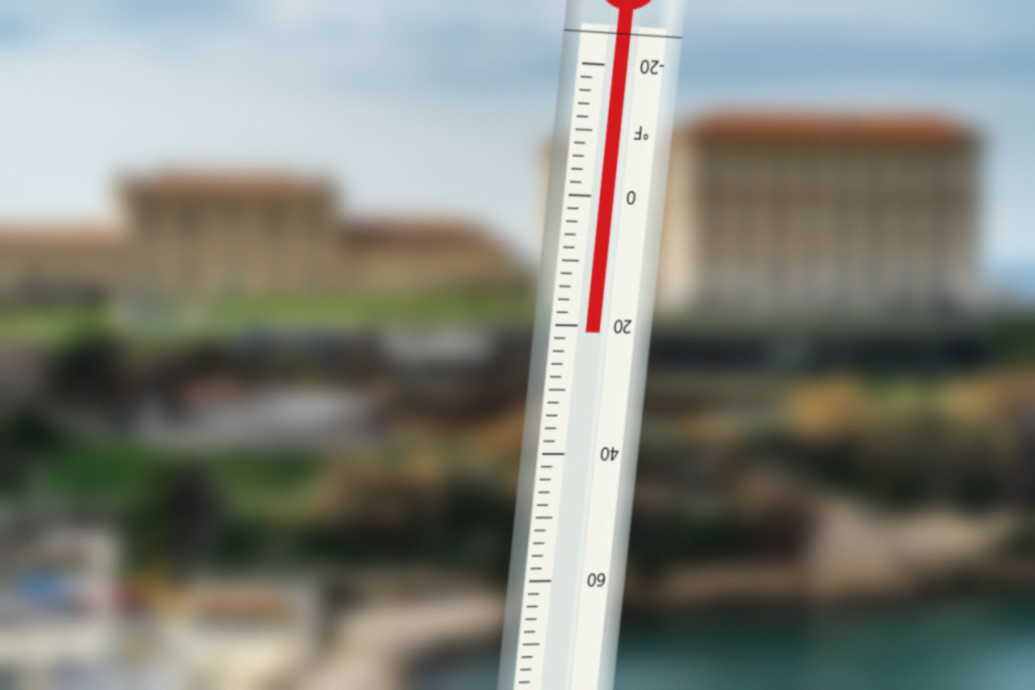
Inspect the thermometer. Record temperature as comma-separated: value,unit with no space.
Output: 21,°F
